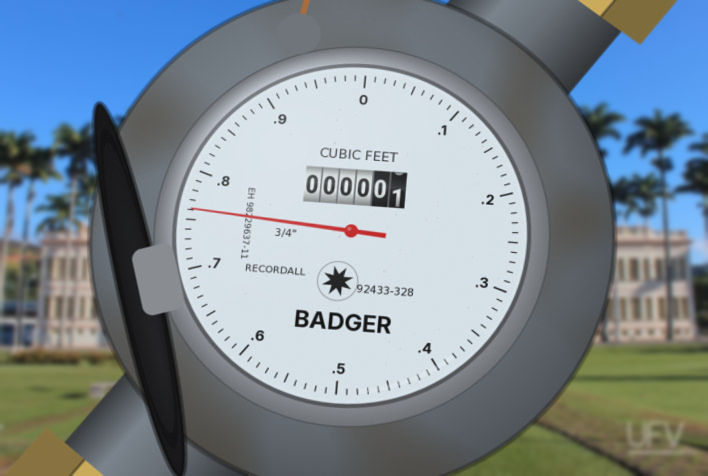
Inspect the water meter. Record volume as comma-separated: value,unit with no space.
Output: 0.76,ft³
